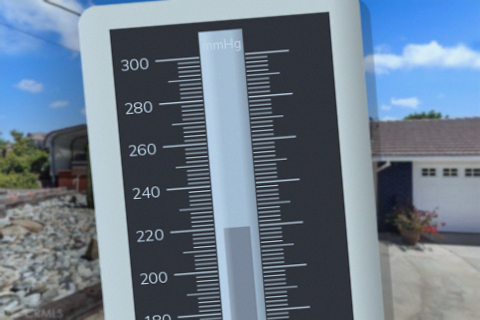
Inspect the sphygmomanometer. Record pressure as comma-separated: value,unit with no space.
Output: 220,mmHg
